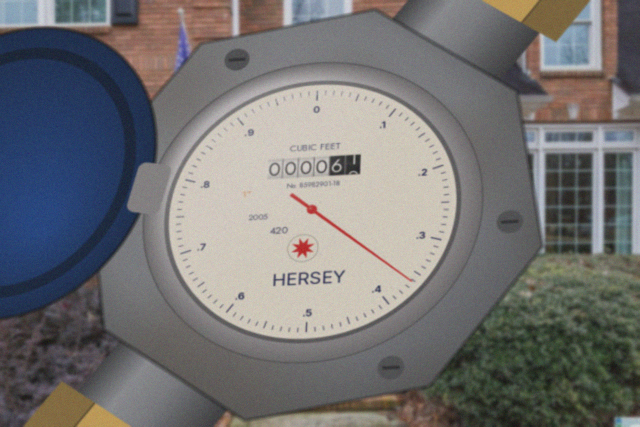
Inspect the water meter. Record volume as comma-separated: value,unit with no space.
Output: 61.36,ft³
